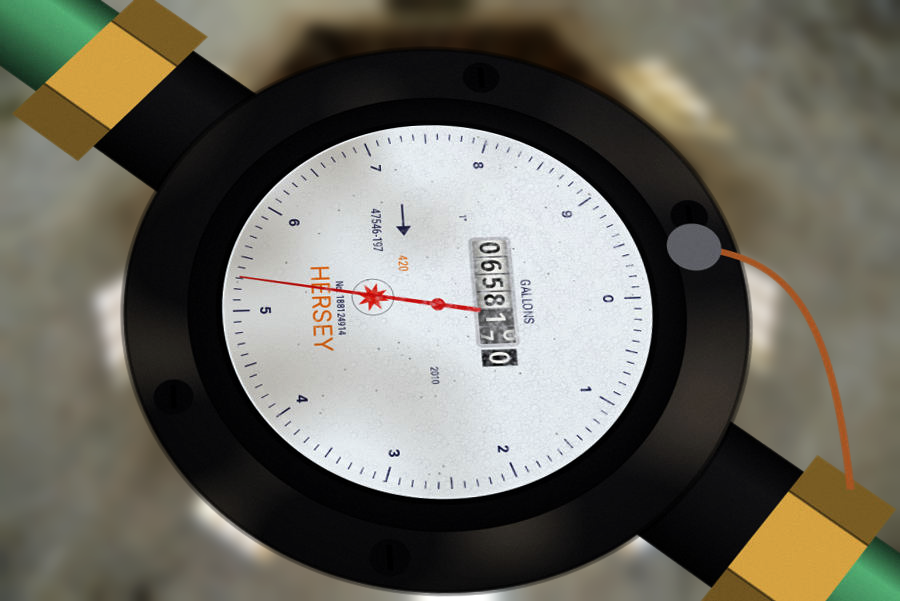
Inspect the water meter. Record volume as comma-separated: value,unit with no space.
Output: 658165.3,gal
